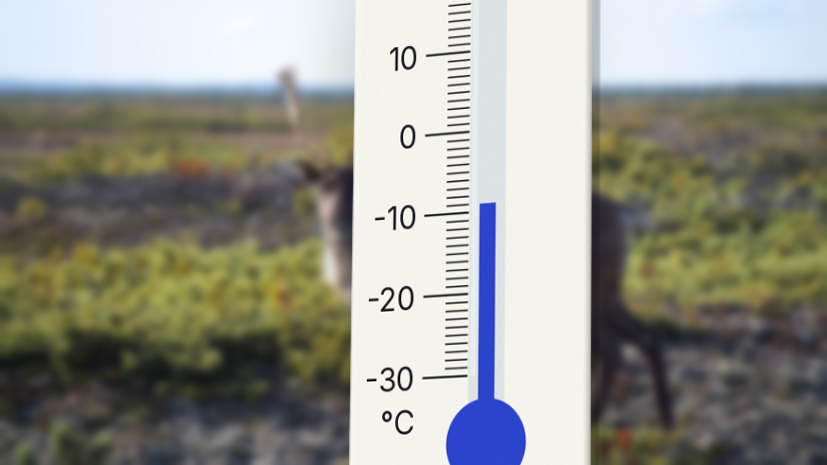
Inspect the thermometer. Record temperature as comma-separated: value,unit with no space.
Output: -9,°C
